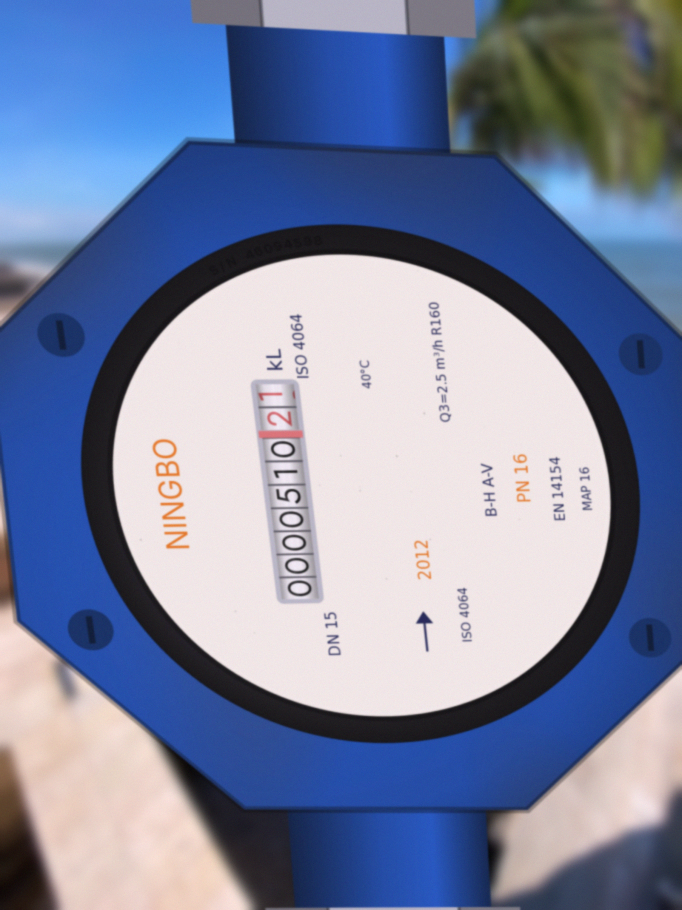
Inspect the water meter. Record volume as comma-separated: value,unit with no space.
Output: 510.21,kL
